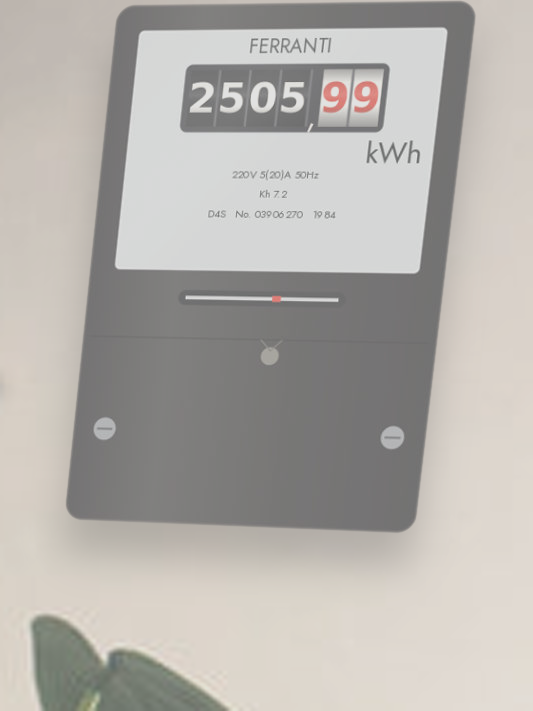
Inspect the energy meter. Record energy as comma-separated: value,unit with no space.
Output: 2505.99,kWh
